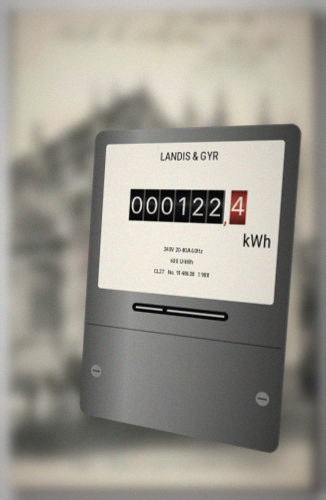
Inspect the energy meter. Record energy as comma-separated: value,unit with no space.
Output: 122.4,kWh
